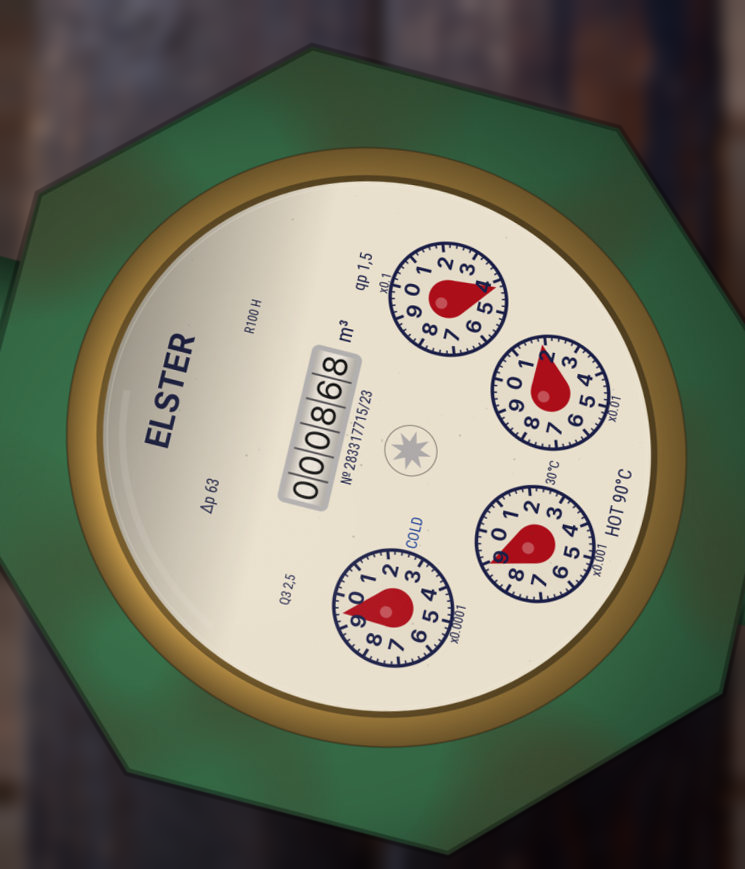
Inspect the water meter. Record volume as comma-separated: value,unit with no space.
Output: 868.4189,m³
